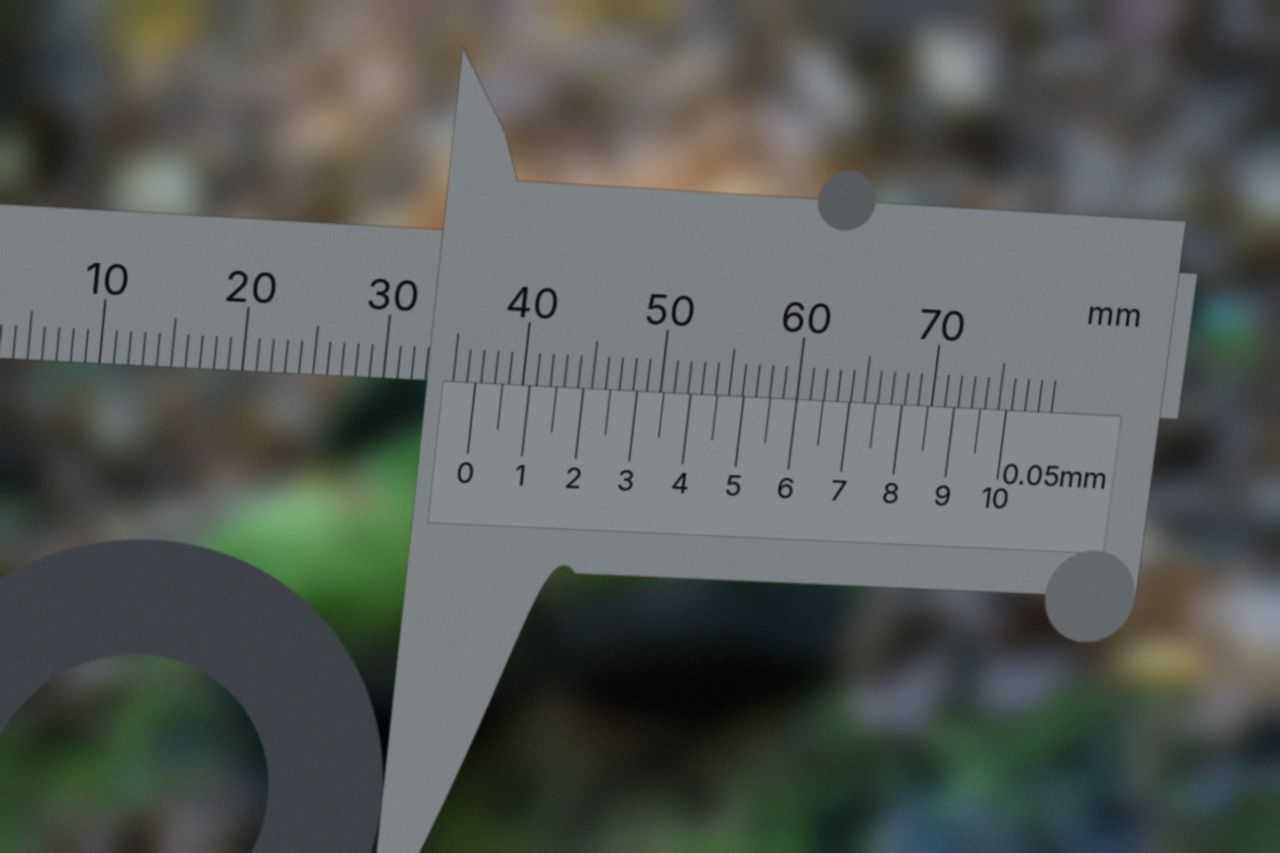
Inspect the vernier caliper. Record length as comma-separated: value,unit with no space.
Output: 36.6,mm
